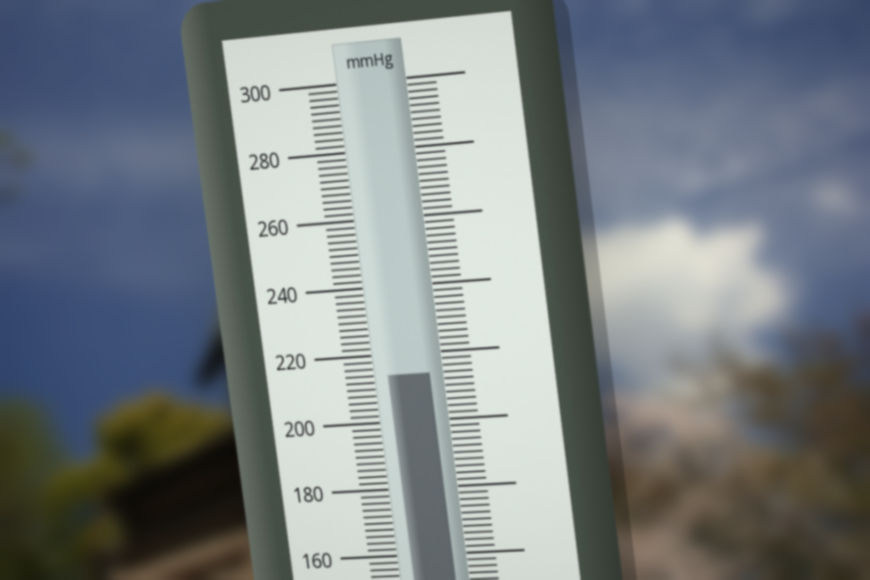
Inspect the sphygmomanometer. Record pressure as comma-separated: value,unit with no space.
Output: 214,mmHg
